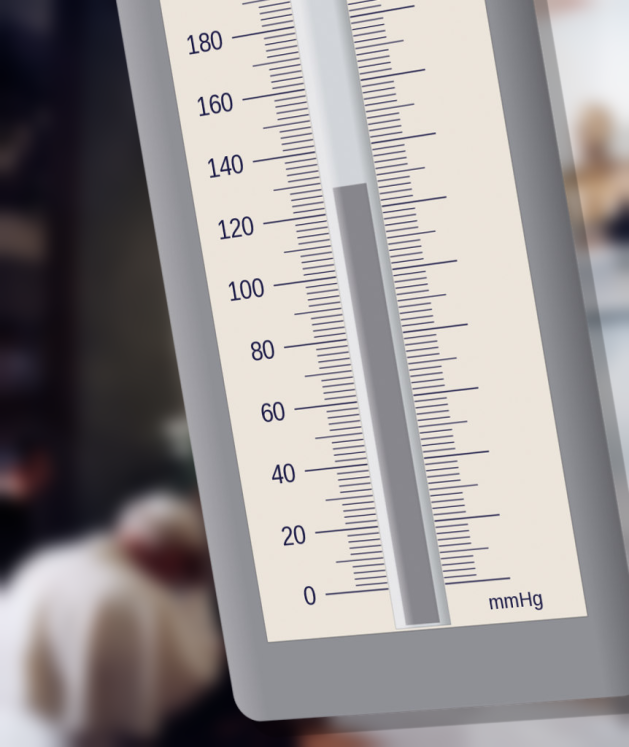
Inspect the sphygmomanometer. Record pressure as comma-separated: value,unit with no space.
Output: 128,mmHg
